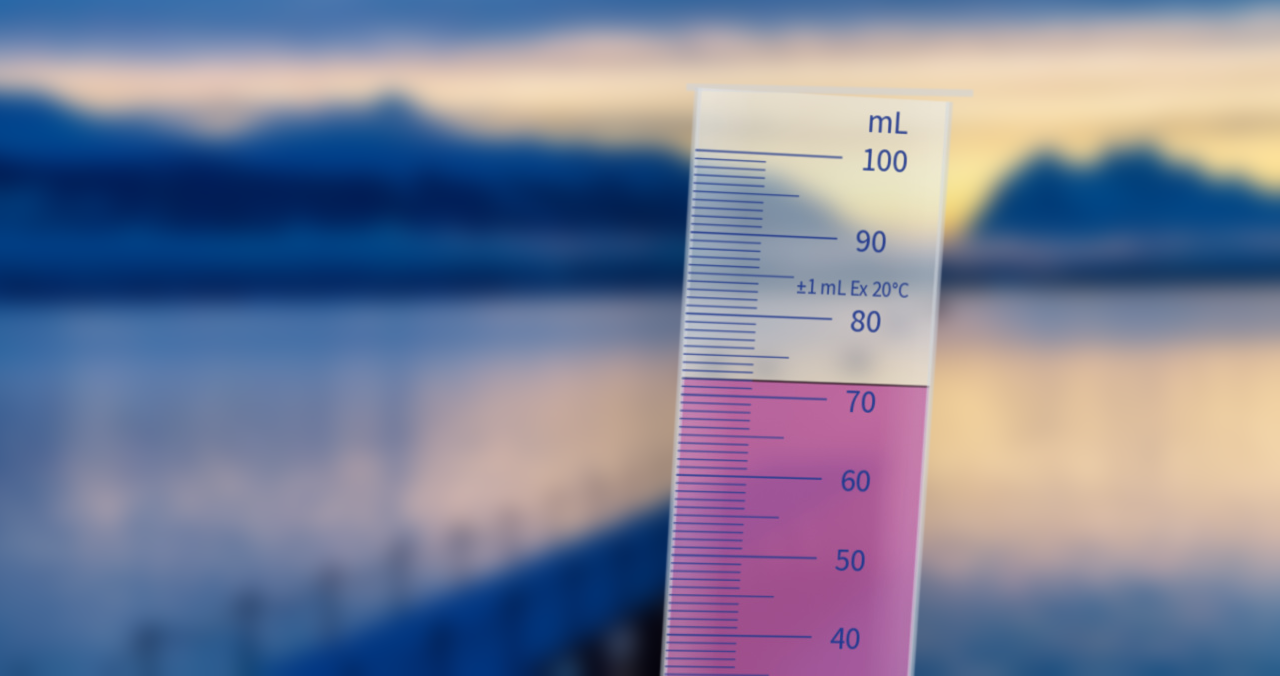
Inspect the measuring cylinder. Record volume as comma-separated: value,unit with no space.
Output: 72,mL
